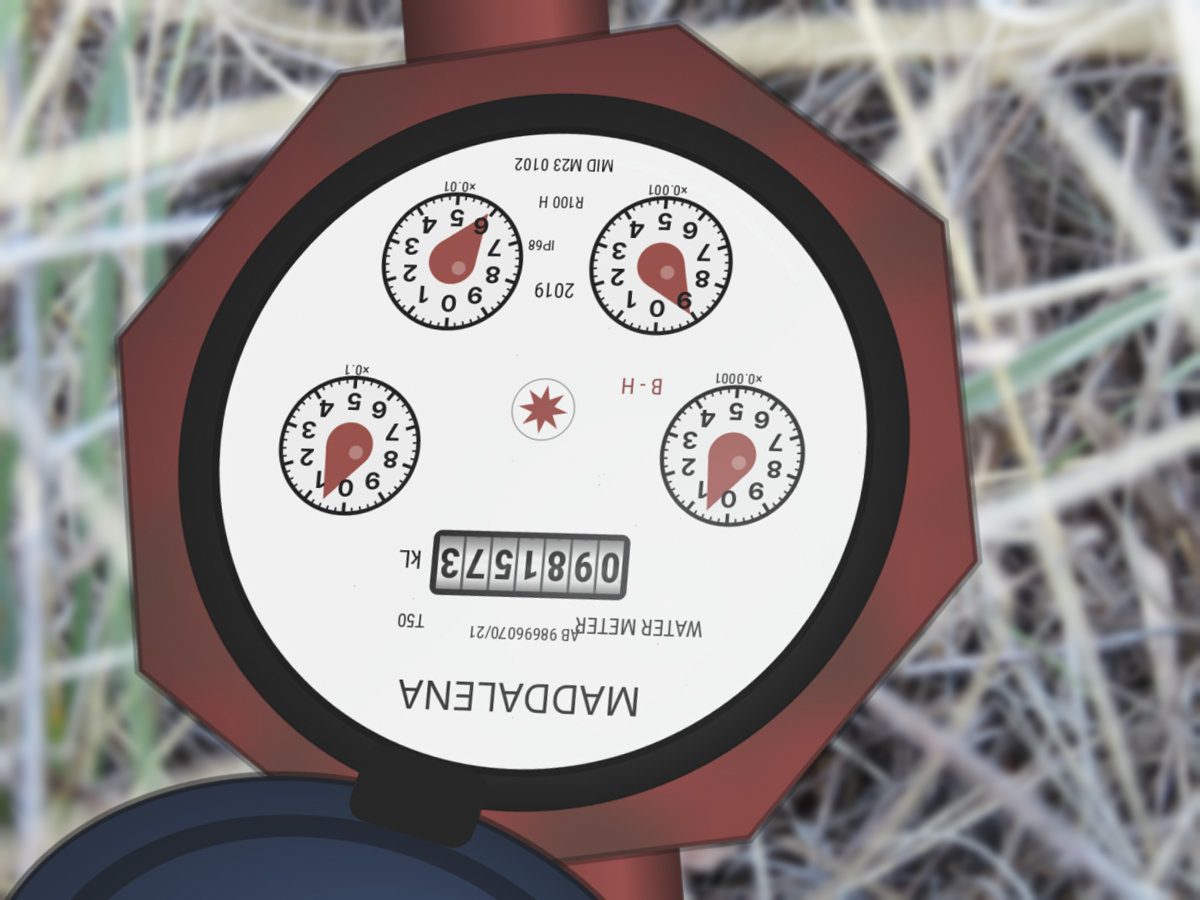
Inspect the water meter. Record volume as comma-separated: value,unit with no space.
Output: 981573.0590,kL
